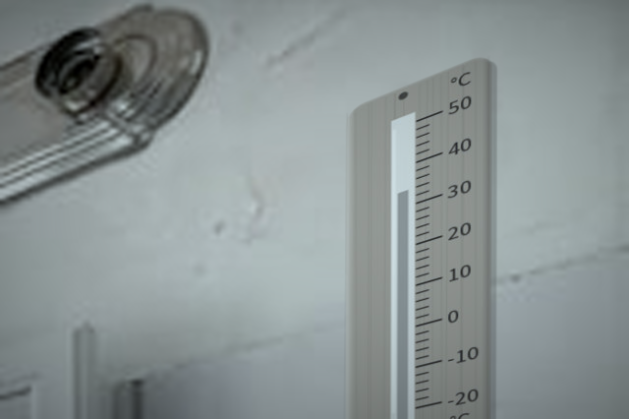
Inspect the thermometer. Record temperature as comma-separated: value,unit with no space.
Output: 34,°C
